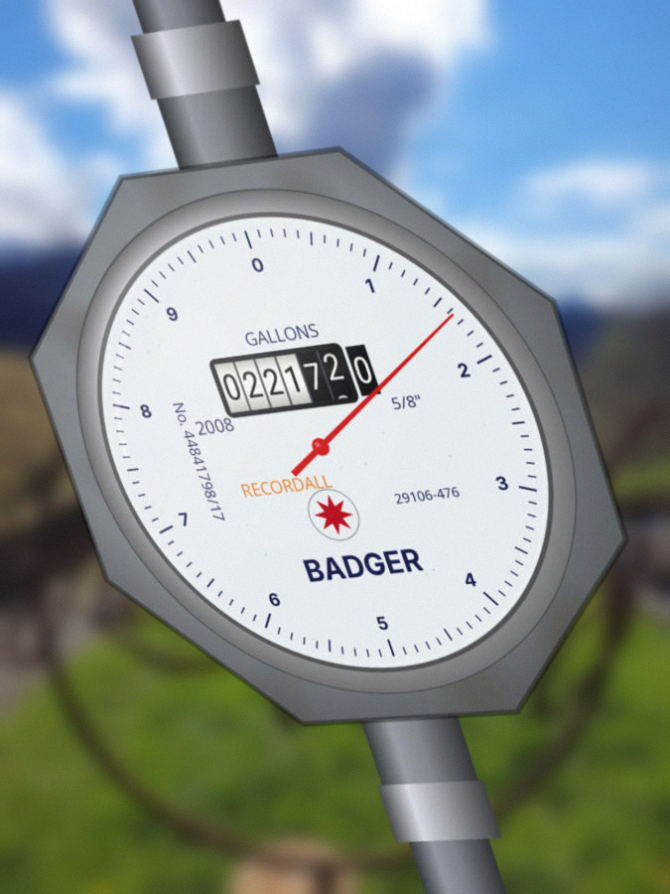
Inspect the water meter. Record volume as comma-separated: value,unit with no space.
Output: 221721.6,gal
